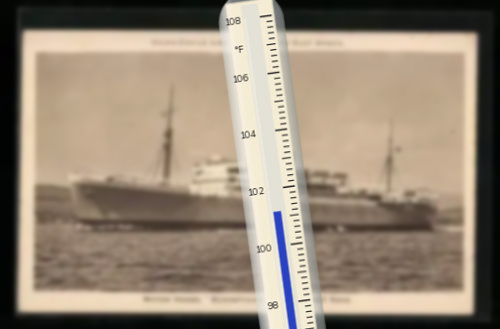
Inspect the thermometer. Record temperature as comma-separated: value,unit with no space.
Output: 101.2,°F
